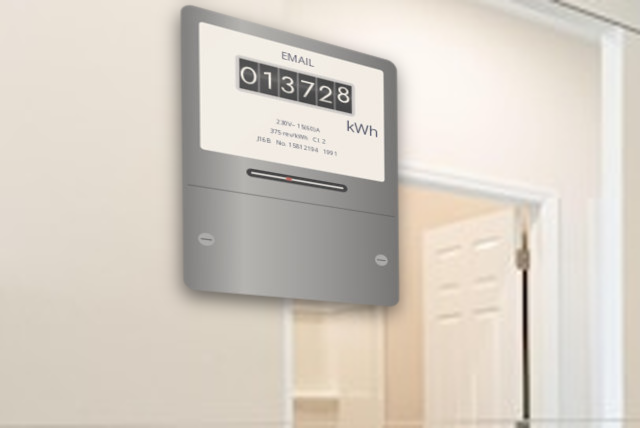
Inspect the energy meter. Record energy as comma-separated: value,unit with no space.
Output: 13728,kWh
